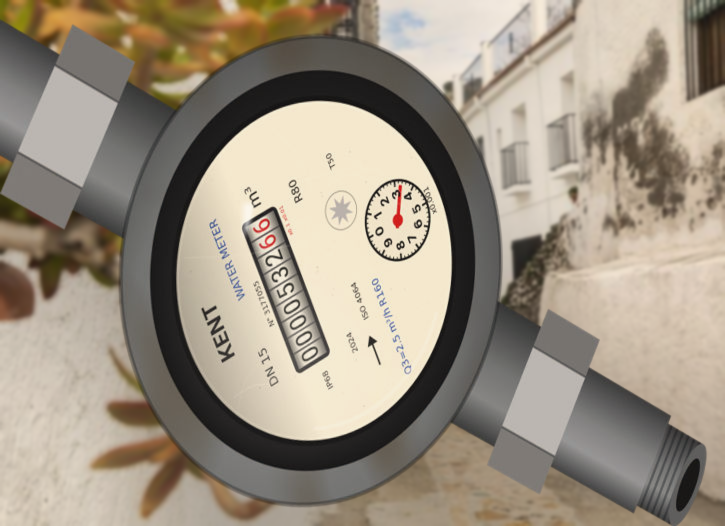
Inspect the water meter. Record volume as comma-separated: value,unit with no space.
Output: 532.663,m³
